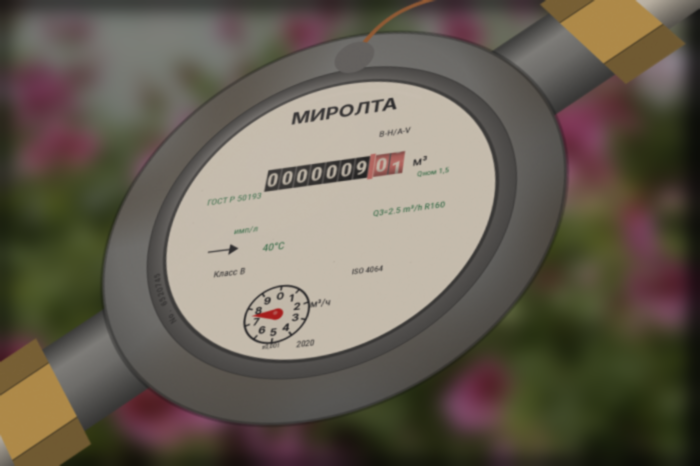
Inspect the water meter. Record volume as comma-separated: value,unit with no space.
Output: 9.007,m³
